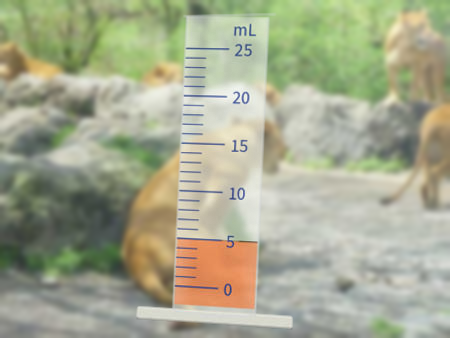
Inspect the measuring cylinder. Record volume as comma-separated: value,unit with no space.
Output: 5,mL
